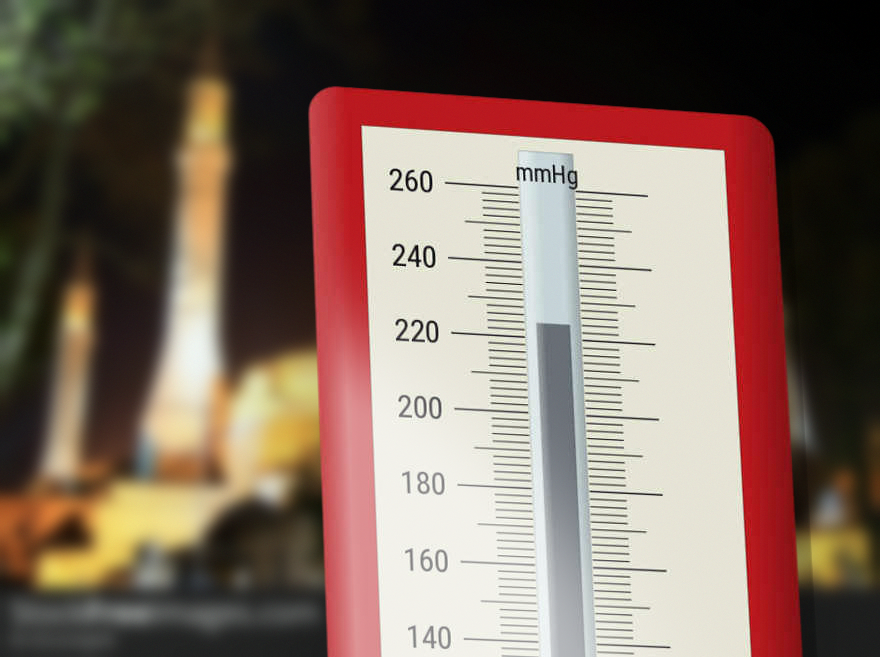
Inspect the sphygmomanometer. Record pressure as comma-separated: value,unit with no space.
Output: 224,mmHg
